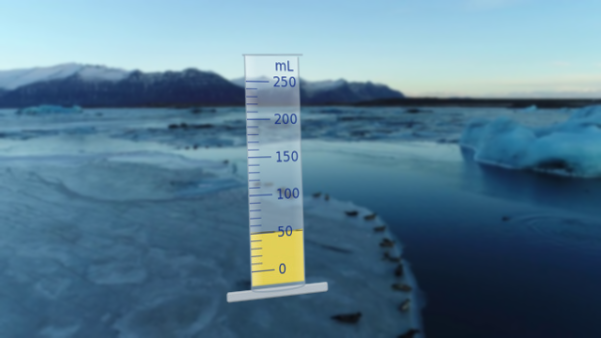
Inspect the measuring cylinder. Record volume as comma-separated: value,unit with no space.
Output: 50,mL
